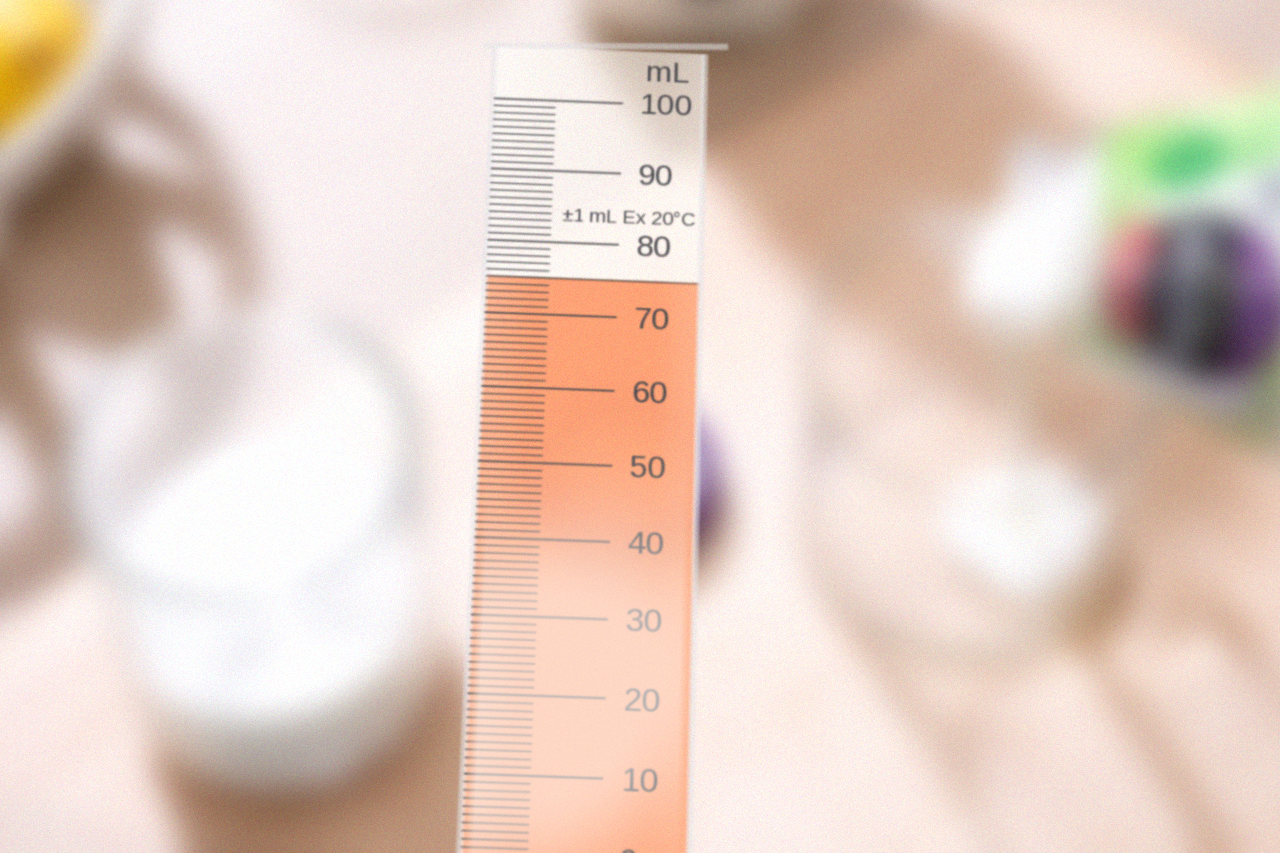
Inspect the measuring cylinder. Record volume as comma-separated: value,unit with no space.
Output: 75,mL
